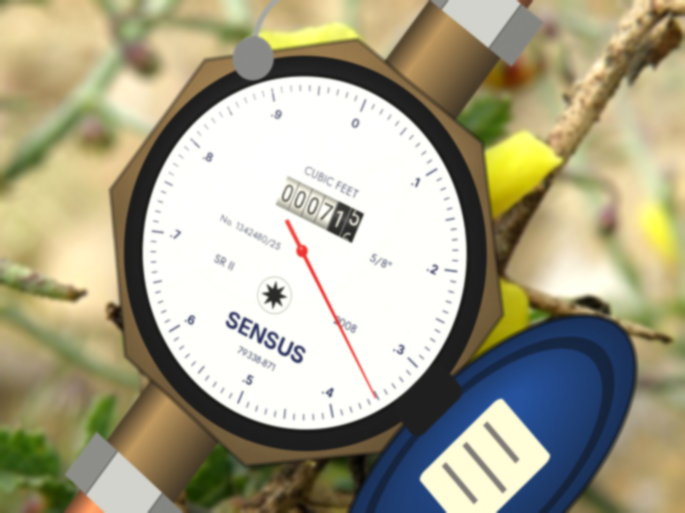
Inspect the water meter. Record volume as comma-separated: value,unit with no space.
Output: 715.35,ft³
